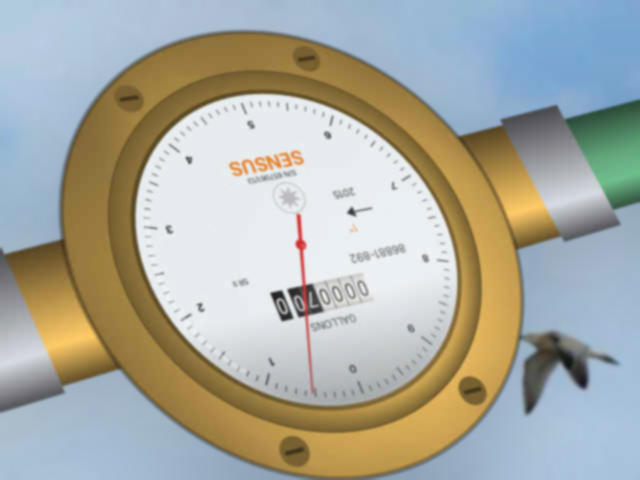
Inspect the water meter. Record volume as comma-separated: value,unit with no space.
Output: 700.5,gal
